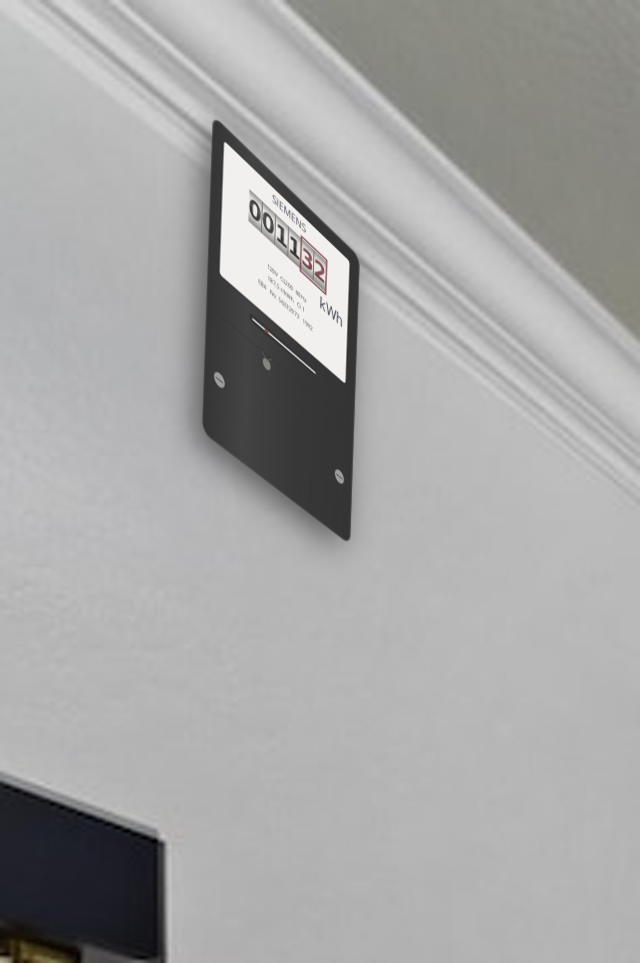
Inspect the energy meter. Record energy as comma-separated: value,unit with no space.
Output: 11.32,kWh
